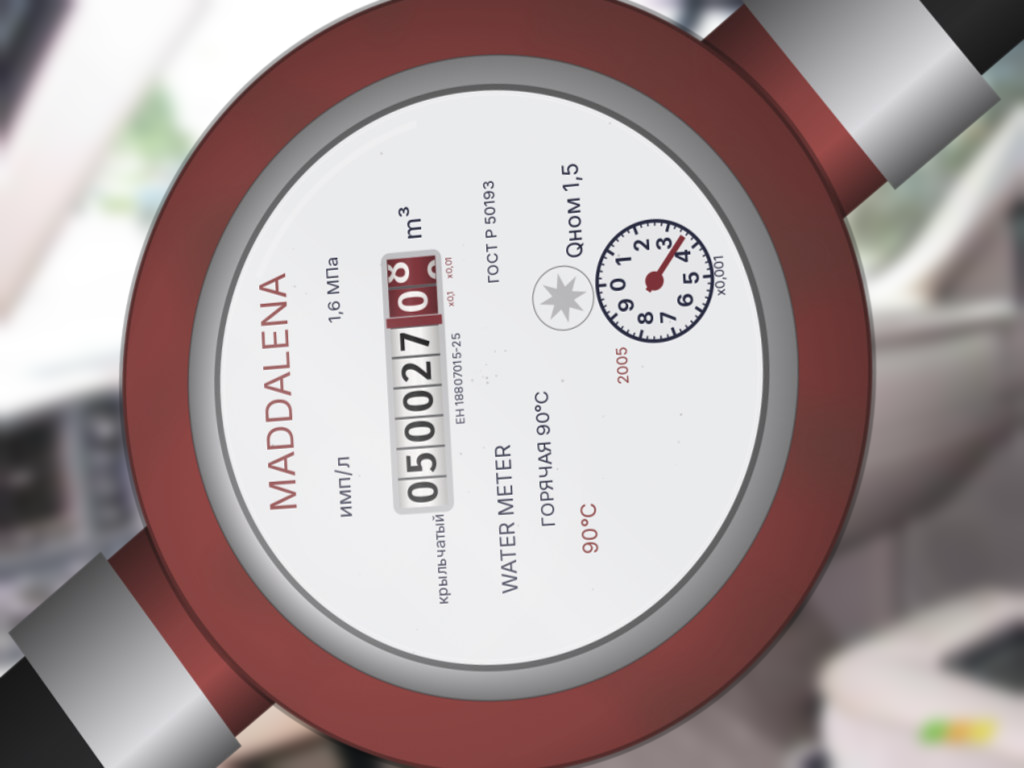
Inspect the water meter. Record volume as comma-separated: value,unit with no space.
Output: 50027.083,m³
